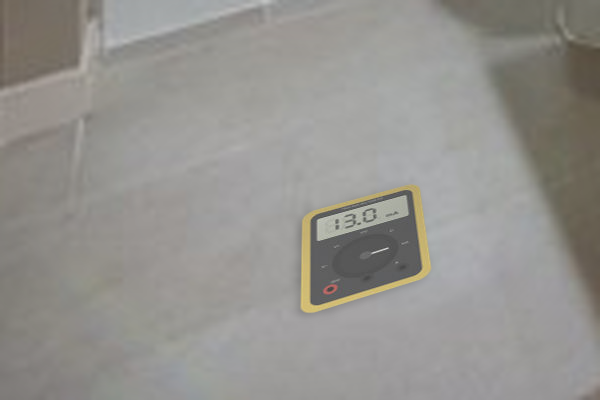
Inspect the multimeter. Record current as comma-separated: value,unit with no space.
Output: 13.0,mA
